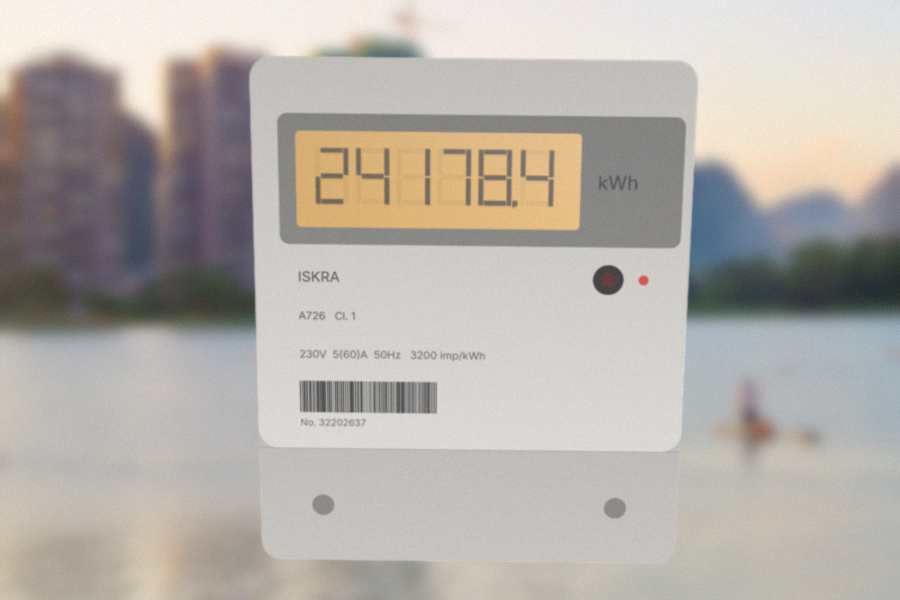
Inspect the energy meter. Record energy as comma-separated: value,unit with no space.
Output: 24178.4,kWh
